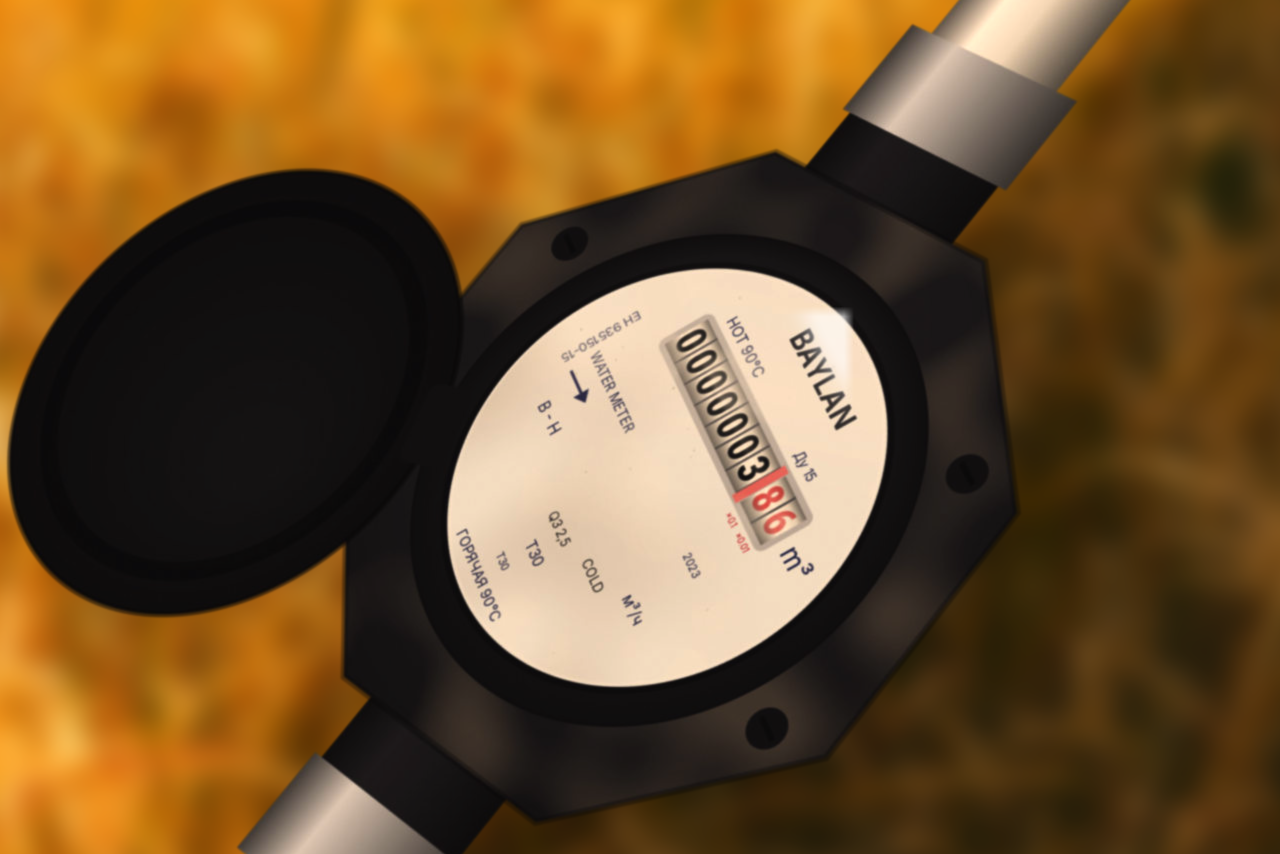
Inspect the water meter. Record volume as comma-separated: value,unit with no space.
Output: 3.86,m³
